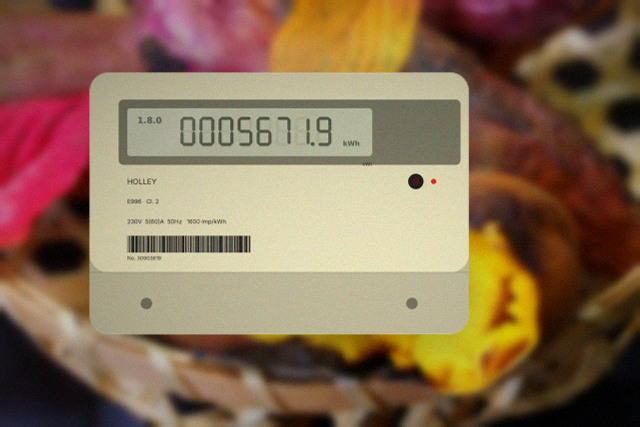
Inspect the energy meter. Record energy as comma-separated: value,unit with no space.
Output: 5671.9,kWh
